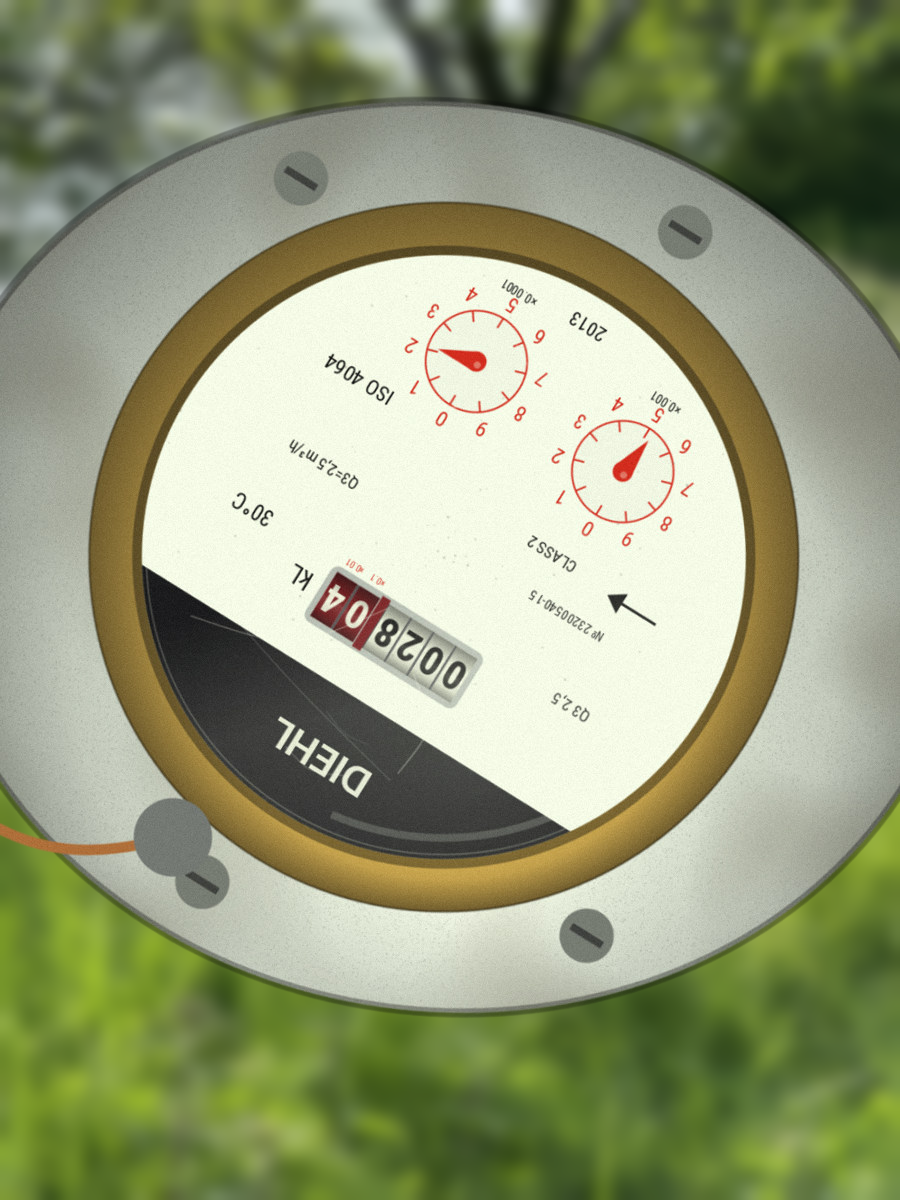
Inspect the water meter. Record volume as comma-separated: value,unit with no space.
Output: 28.0452,kL
